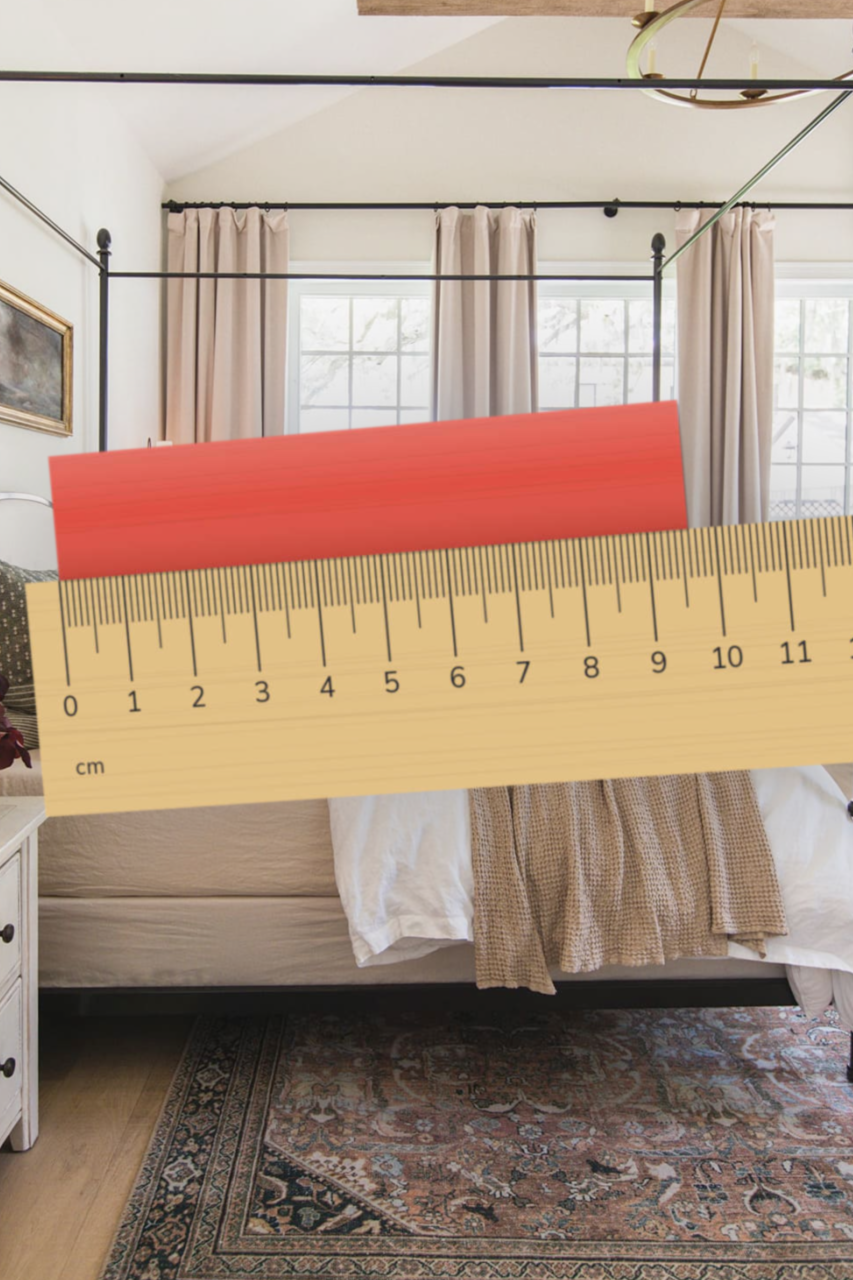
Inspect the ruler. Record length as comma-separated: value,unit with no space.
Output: 9.6,cm
